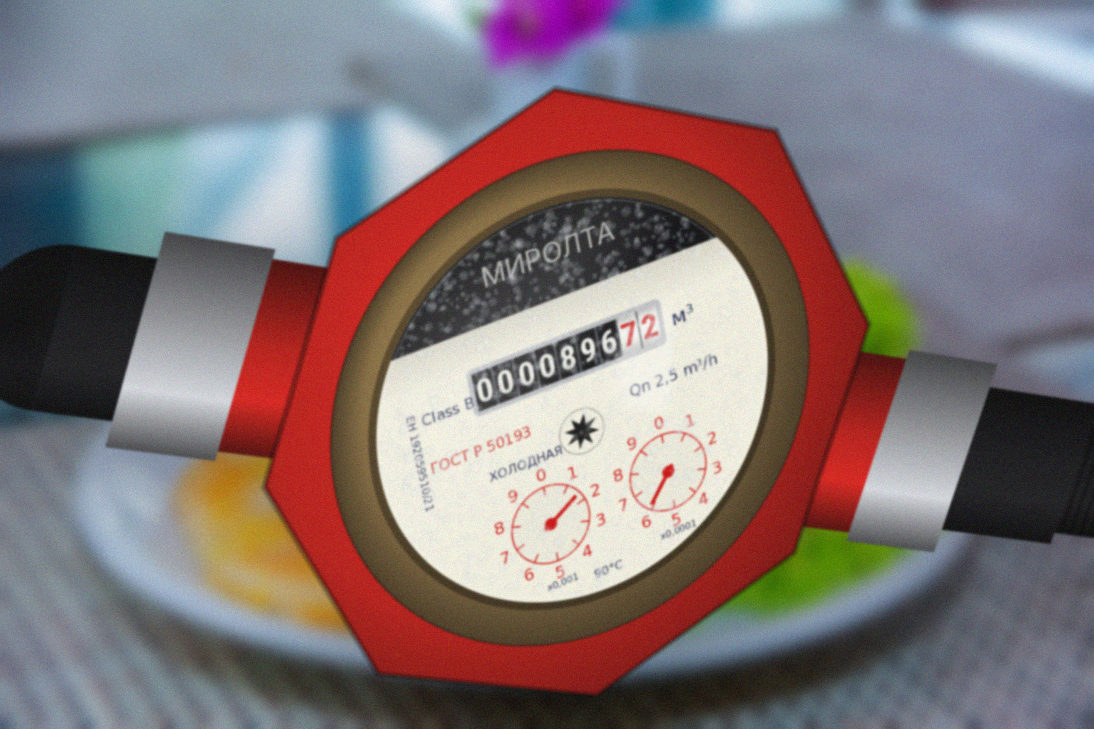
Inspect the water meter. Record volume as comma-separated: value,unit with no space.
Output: 896.7216,m³
